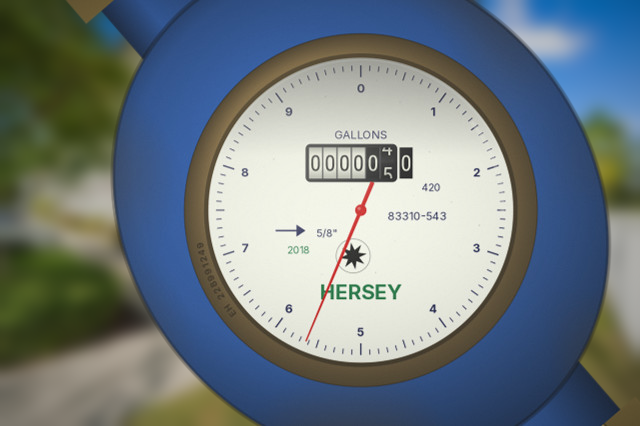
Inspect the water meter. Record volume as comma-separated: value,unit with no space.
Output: 45.6,gal
